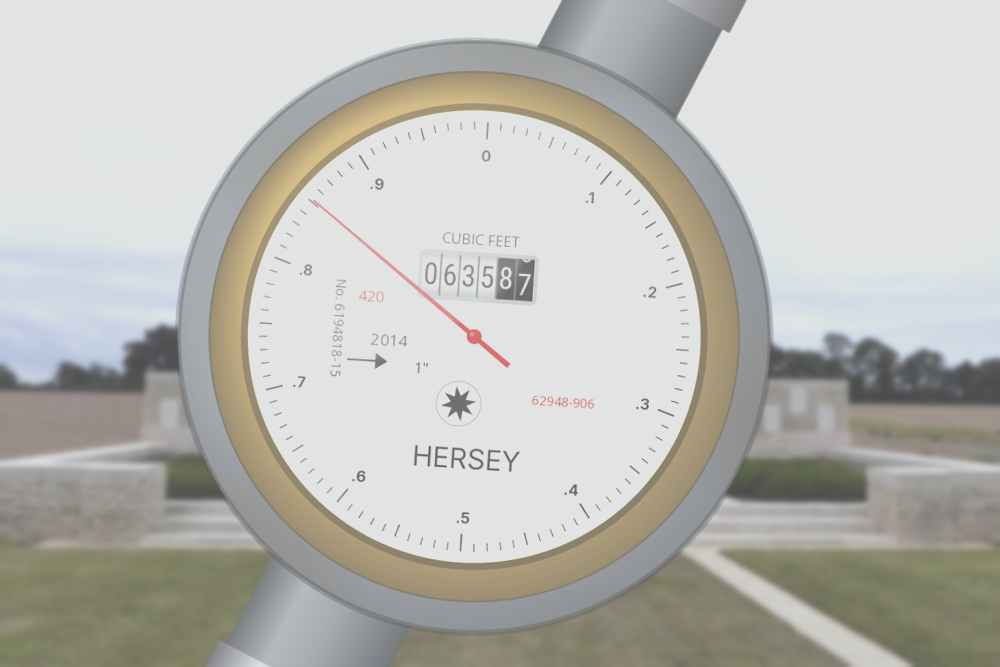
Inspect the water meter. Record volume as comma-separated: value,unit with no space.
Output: 63586.85,ft³
